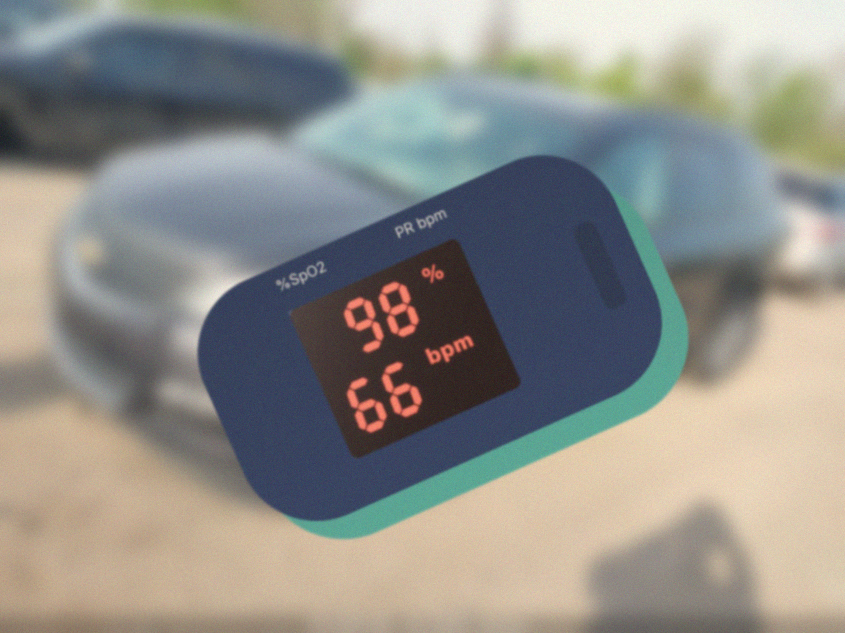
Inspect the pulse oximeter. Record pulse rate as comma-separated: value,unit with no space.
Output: 66,bpm
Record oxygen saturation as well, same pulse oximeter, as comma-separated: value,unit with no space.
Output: 98,%
